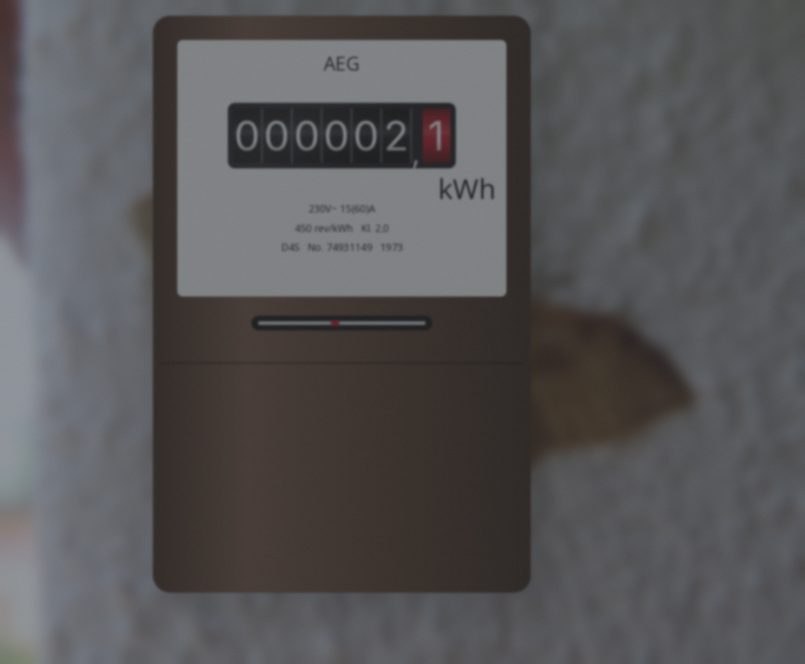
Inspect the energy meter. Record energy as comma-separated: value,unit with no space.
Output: 2.1,kWh
